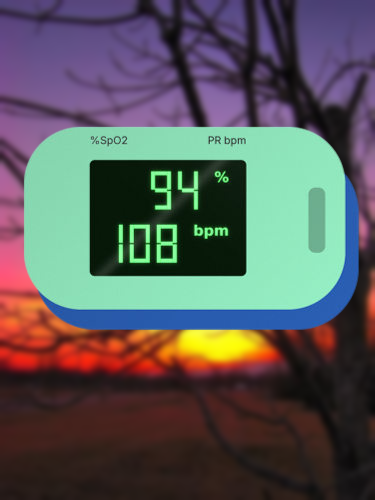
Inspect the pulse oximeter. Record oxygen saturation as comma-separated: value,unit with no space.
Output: 94,%
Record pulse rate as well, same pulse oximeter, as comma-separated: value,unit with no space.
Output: 108,bpm
